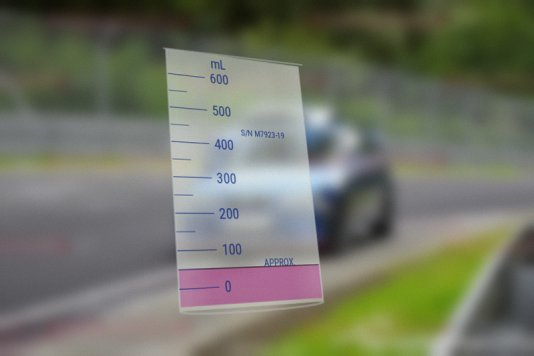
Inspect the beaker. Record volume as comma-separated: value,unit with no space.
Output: 50,mL
